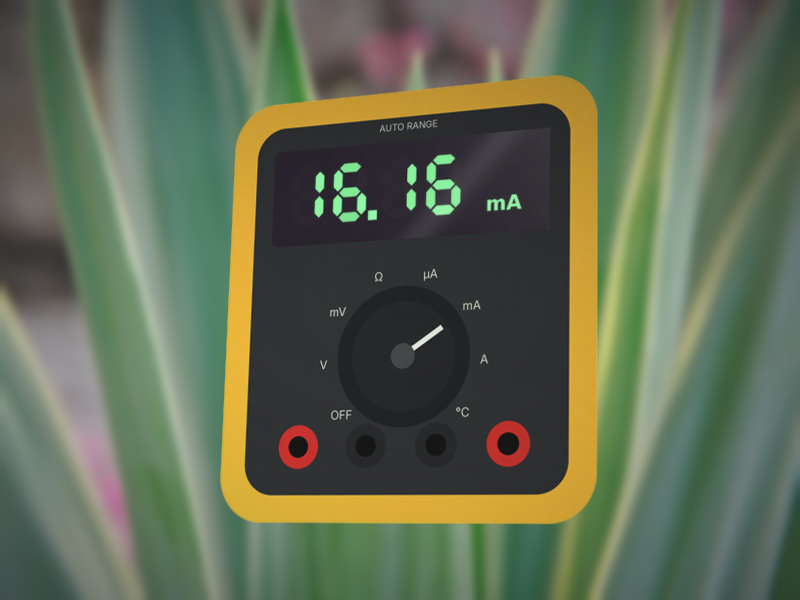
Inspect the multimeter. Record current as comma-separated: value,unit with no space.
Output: 16.16,mA
